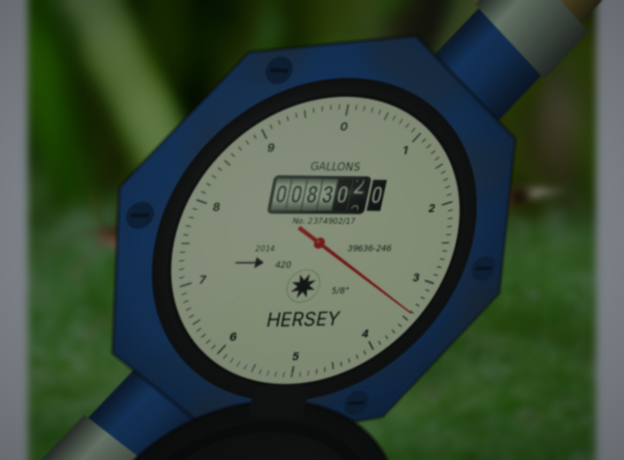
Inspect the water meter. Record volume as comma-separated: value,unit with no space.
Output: 83023.4,gal
